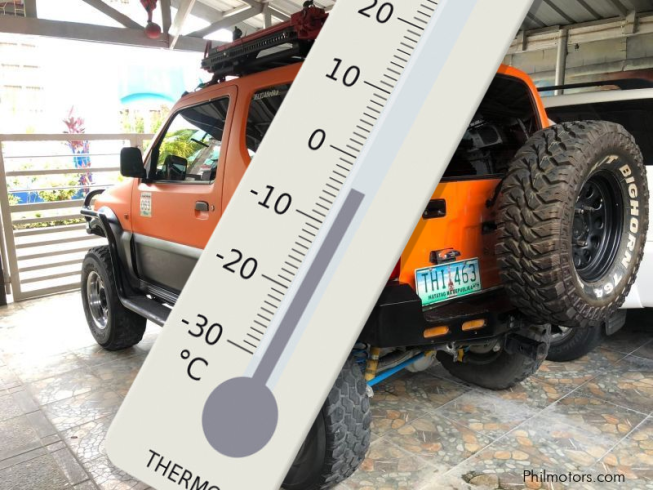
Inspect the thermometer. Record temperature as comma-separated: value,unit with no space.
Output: -4,°C
